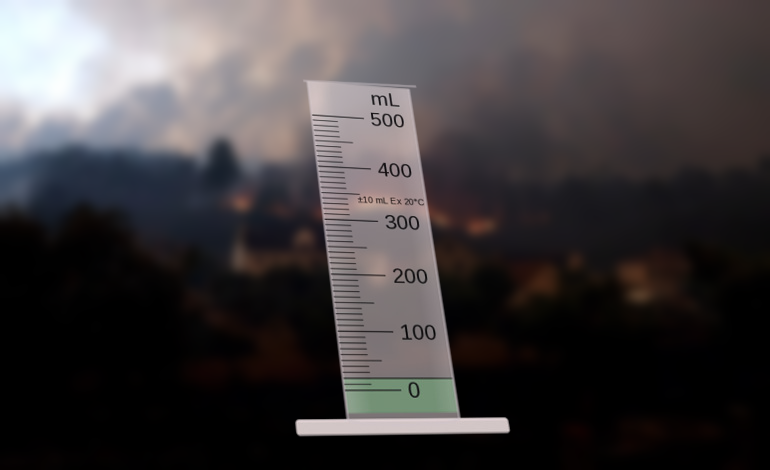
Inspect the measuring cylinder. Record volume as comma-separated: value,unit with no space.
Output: 20,mL
